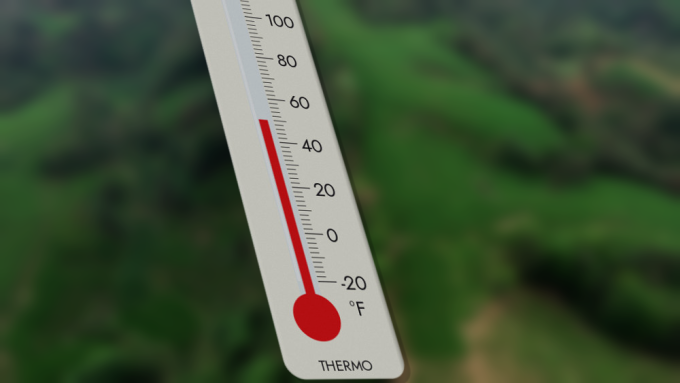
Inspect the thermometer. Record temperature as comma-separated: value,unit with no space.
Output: 50,°F
